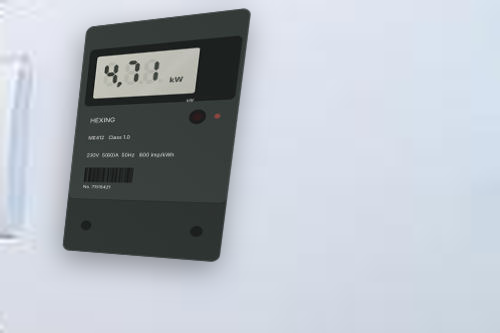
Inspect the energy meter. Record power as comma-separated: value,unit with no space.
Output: 4.71,kW
